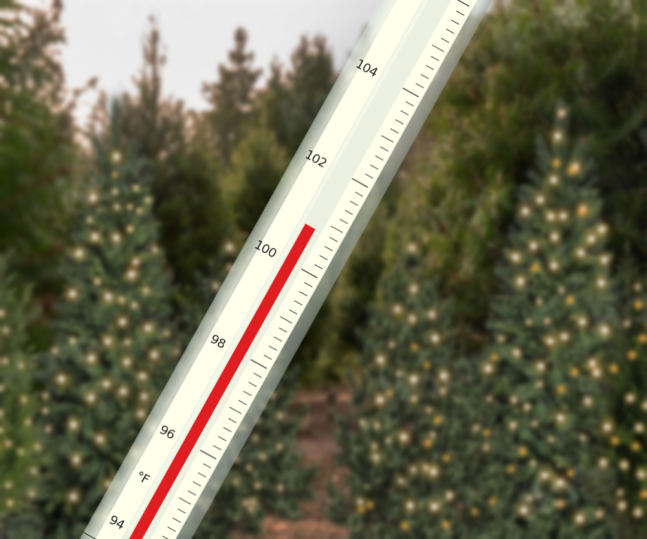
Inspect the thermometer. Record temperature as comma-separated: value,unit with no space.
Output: 100.8,°F
